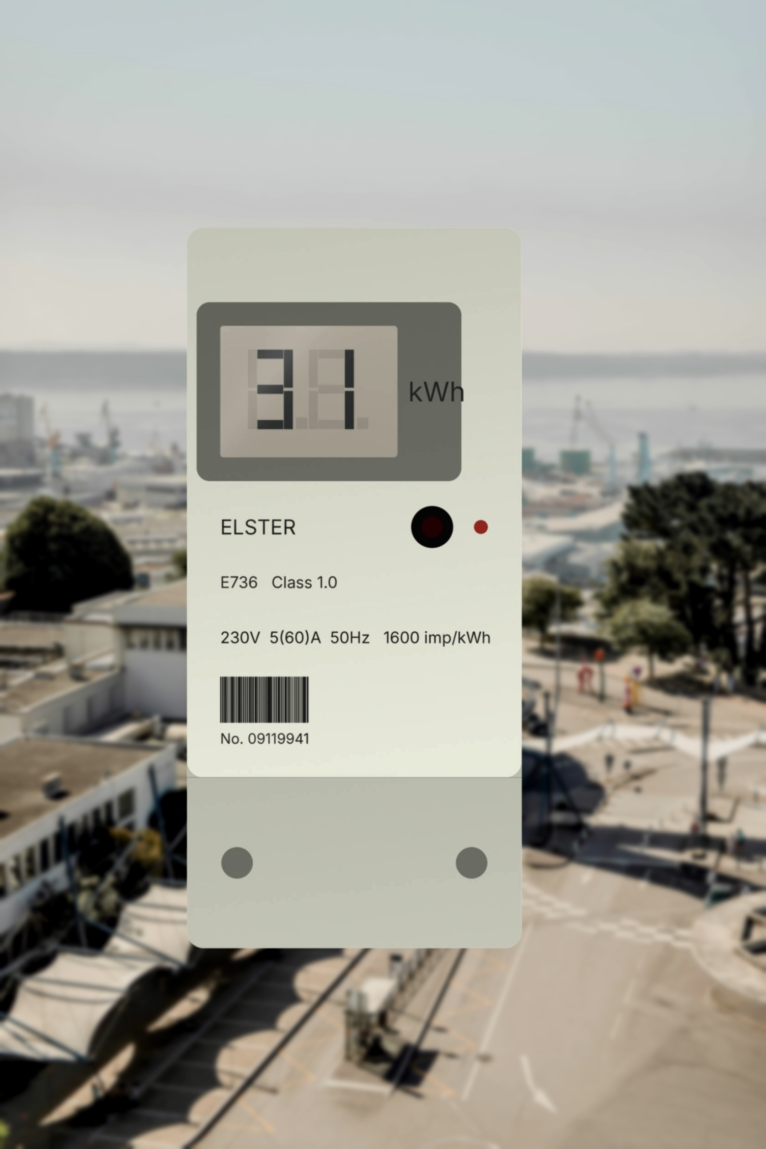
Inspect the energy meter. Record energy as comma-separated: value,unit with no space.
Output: 31,kWh
